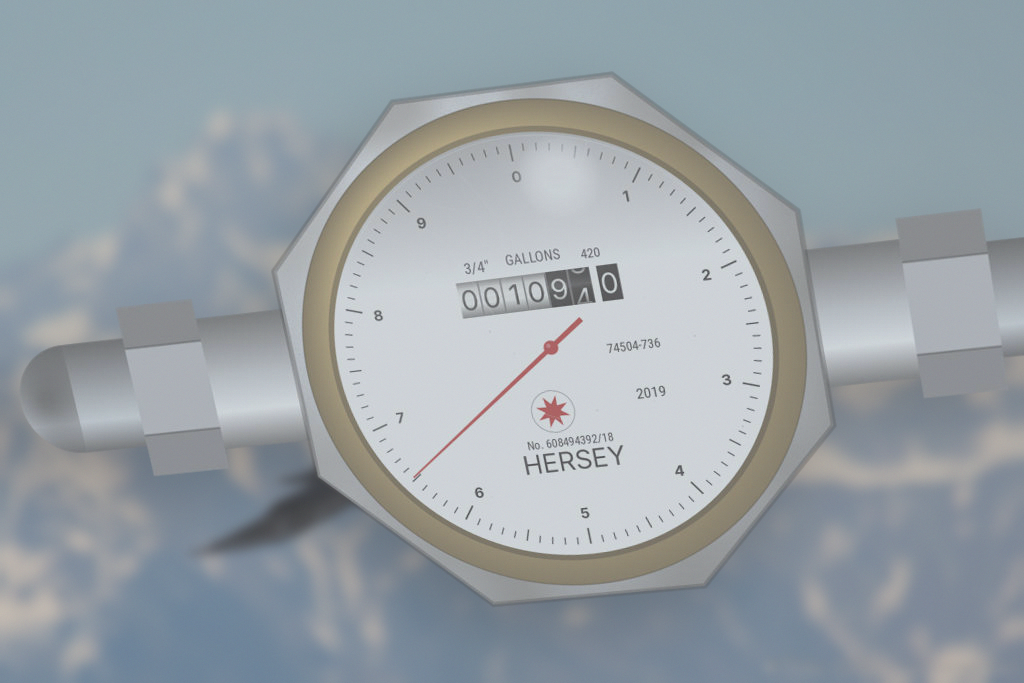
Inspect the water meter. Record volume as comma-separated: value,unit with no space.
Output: 10936.5,gal
